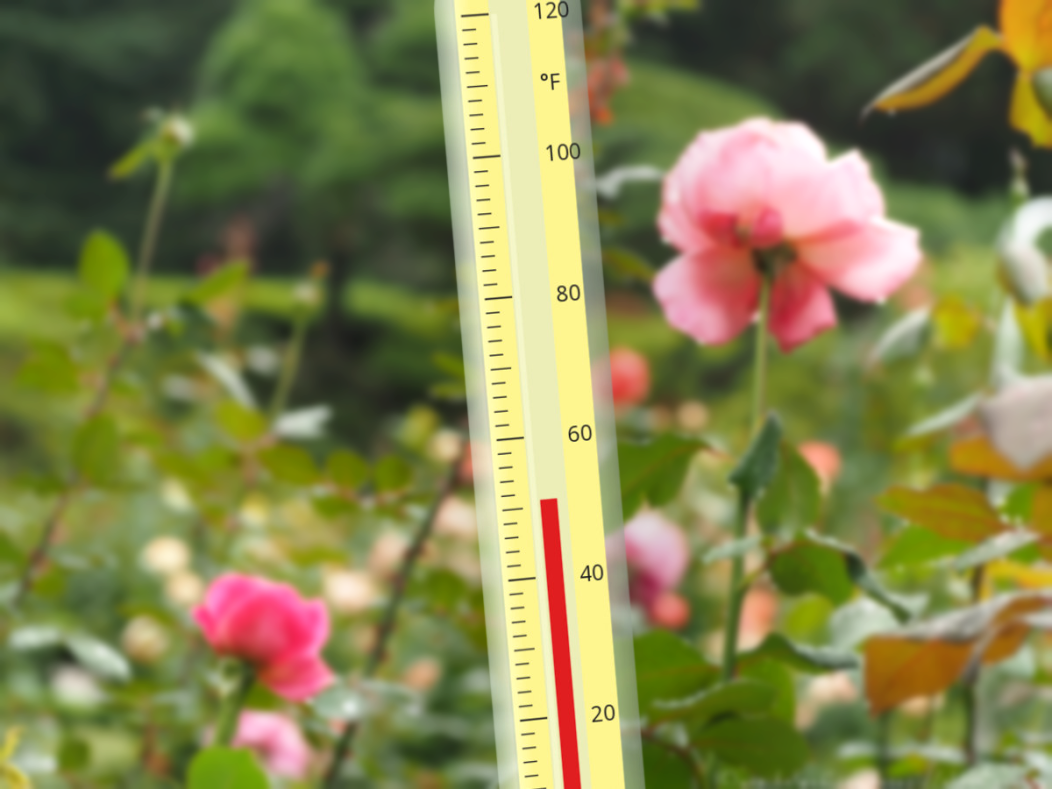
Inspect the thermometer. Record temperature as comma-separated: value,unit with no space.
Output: 51,°F
